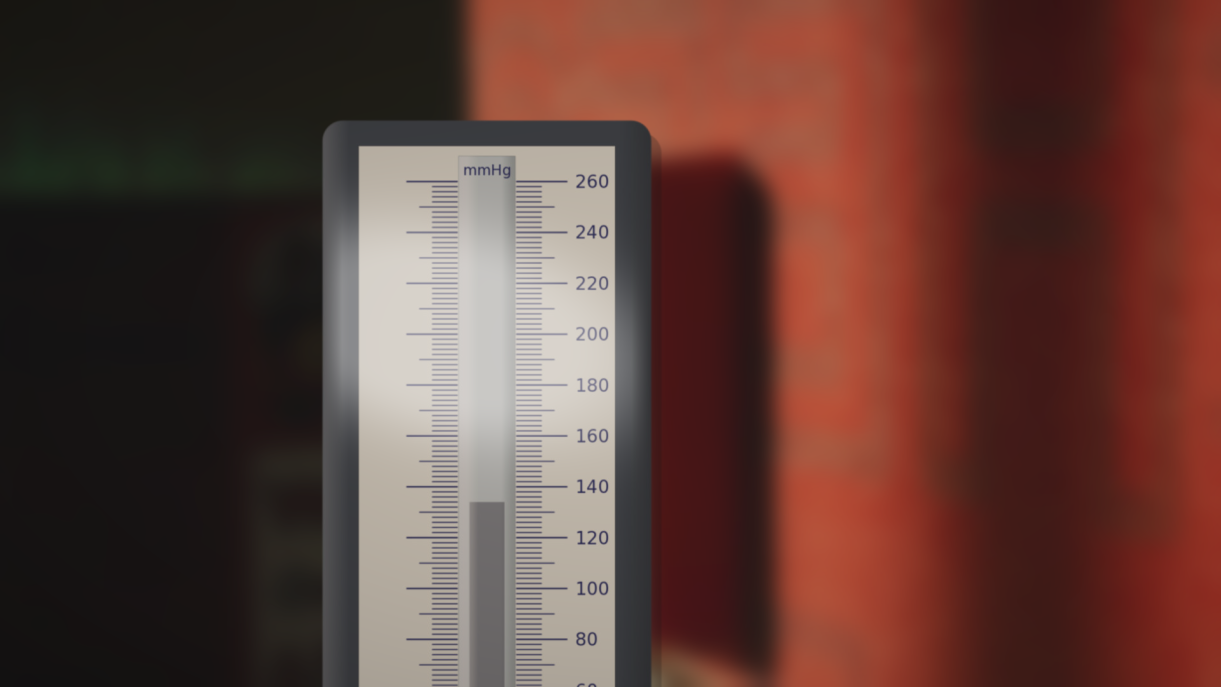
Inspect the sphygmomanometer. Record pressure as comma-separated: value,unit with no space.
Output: 134,mmHg
